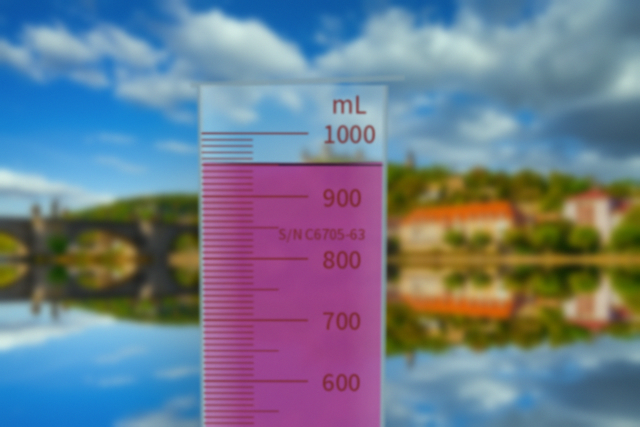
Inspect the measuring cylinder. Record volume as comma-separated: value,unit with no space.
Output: 950,mL
